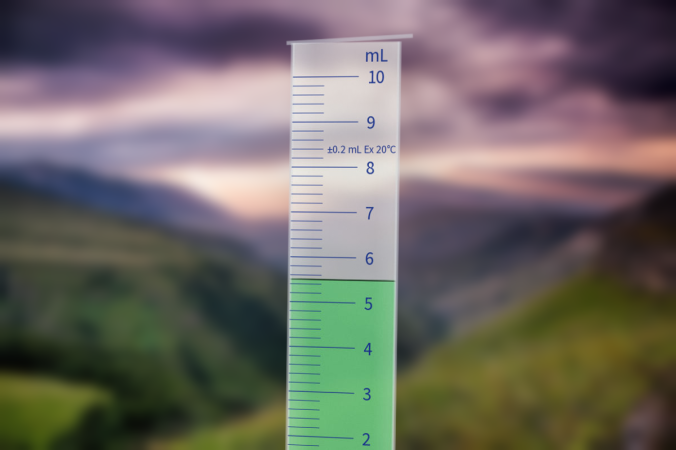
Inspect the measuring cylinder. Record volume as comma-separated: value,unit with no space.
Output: 5.5,mL
